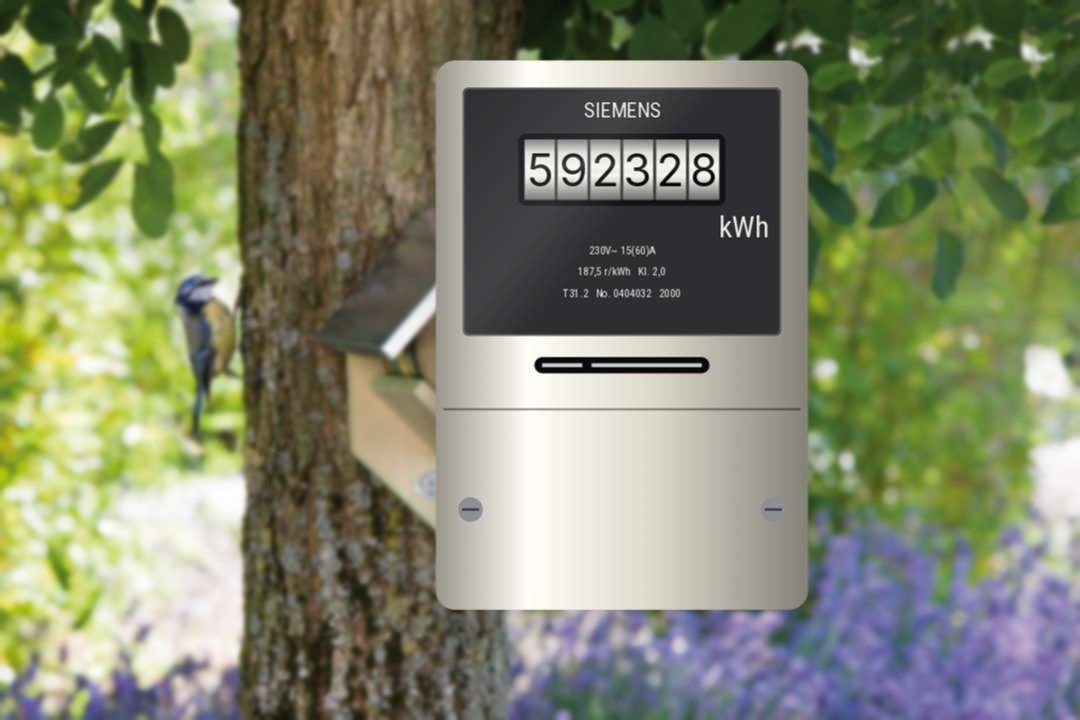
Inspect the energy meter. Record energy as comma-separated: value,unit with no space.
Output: 592328,kWh
